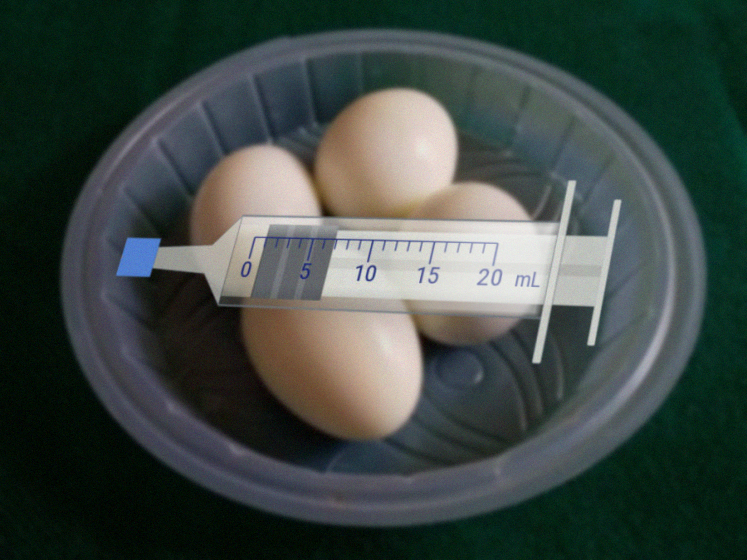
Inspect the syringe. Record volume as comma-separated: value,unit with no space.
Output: 1,mL
